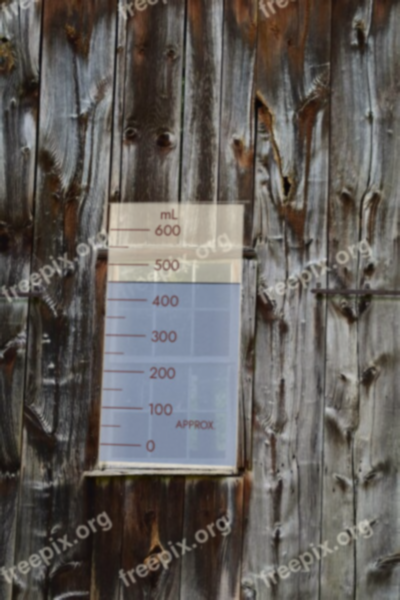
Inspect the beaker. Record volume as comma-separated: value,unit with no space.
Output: 450,mL
